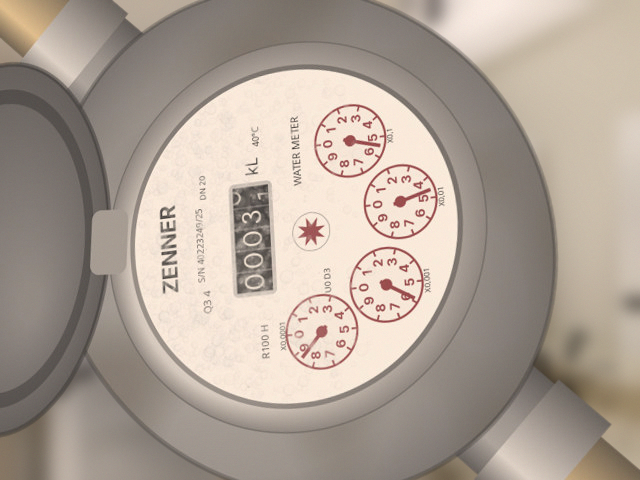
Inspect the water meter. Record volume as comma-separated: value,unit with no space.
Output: 30.5458,kL
